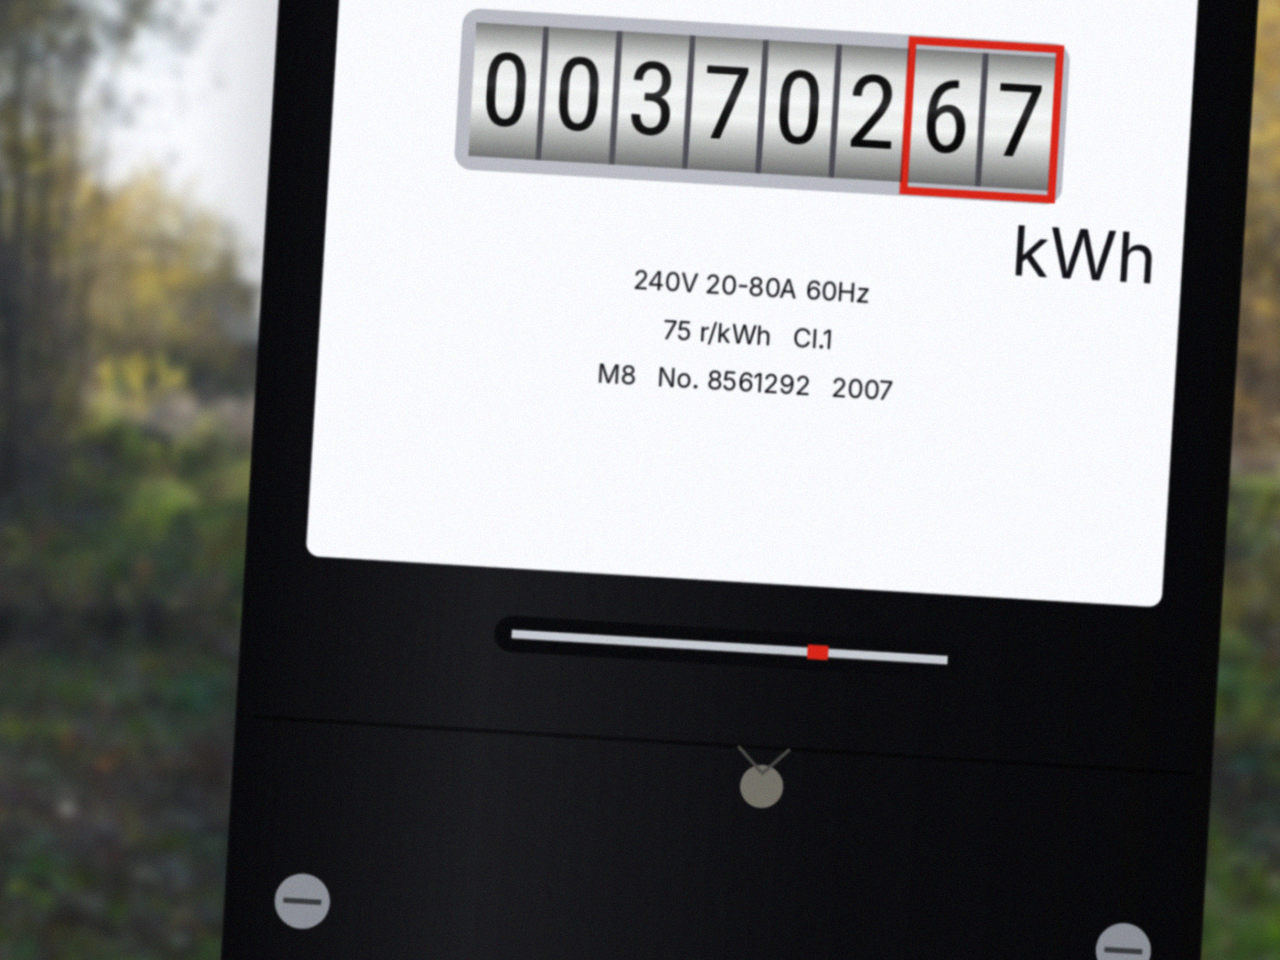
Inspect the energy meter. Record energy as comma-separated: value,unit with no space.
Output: 3702.67,kWh
